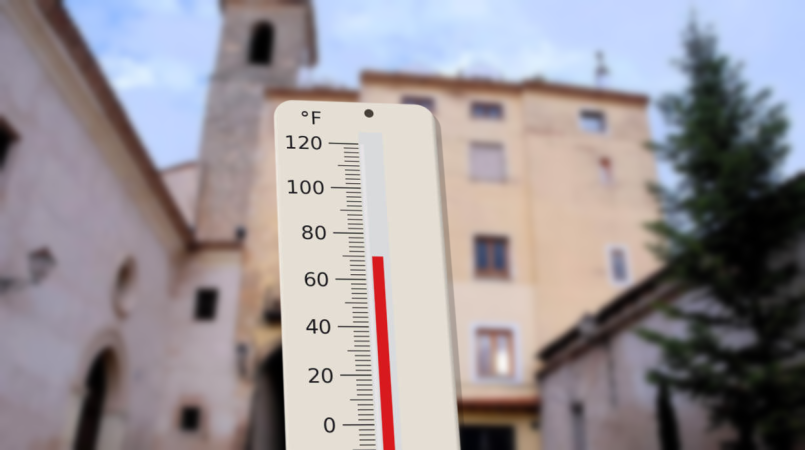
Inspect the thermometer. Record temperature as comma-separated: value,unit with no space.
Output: 70,°F
